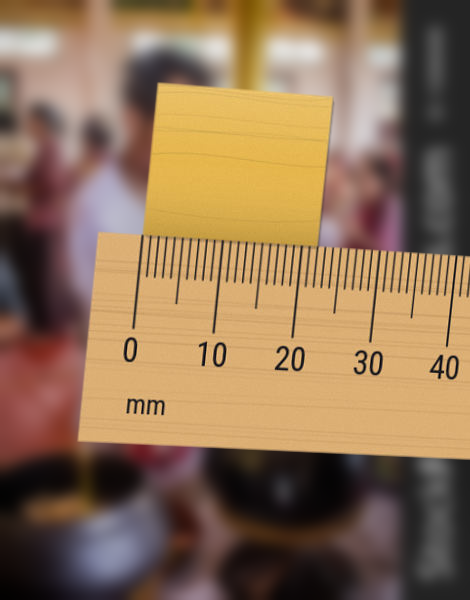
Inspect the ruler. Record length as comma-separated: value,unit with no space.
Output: 22,mm
